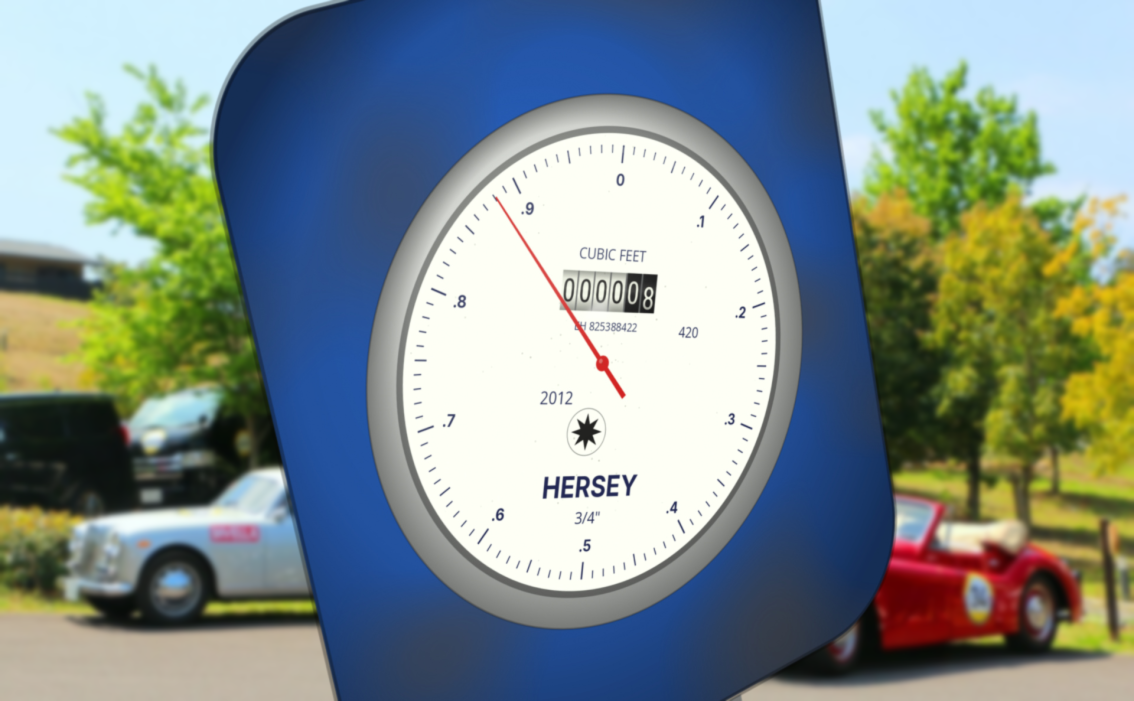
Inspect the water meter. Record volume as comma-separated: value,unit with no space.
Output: 7.88,ft³
